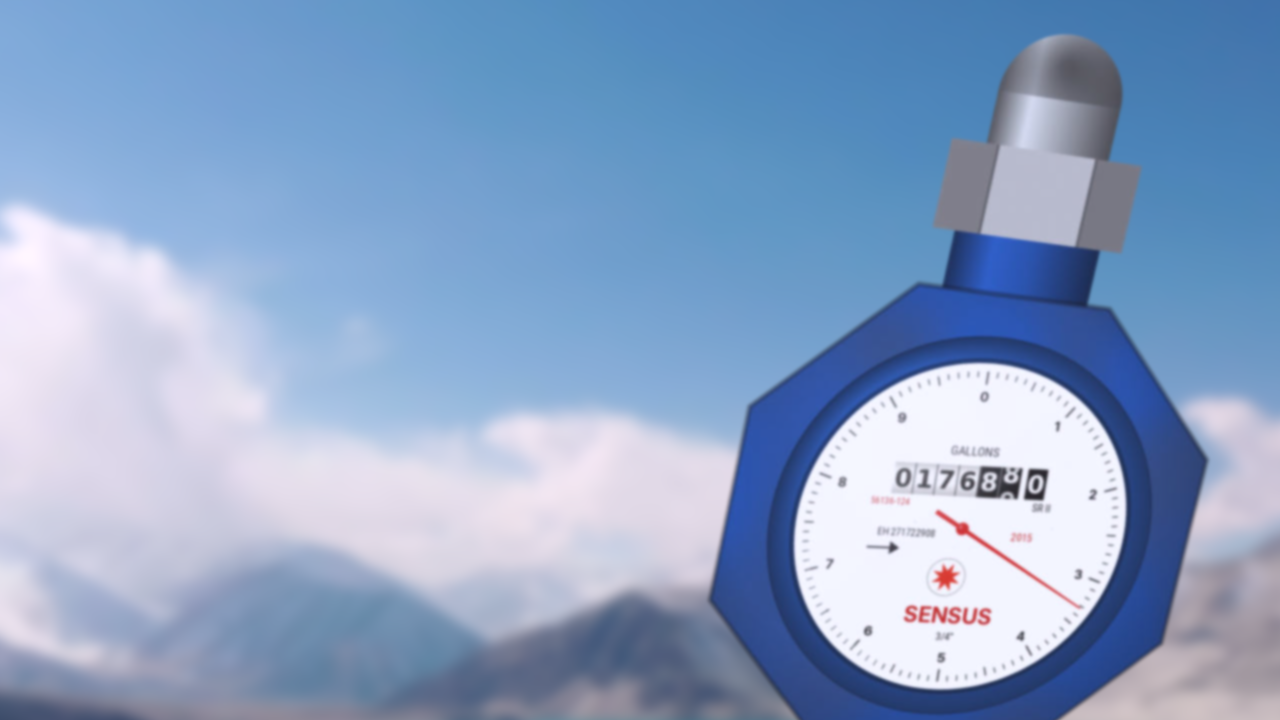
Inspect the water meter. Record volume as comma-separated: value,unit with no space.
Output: 176883.3,gal
